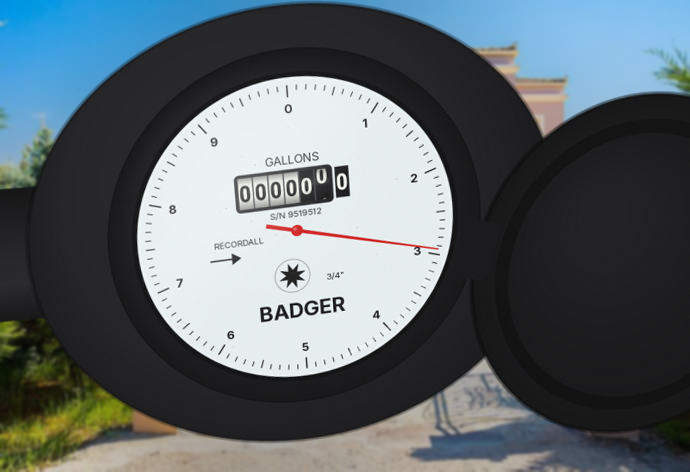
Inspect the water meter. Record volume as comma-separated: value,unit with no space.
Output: 2.9,gal
